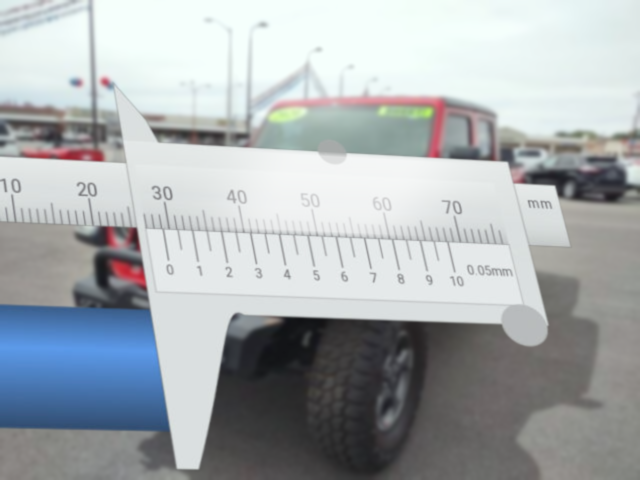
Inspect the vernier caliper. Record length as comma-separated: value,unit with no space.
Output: 29.2,mm
